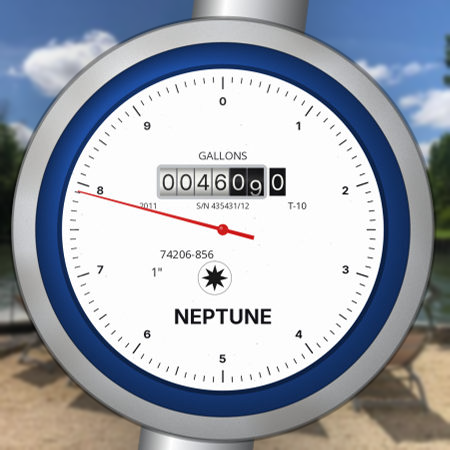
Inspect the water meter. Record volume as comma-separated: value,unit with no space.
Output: 46087.9,gal
